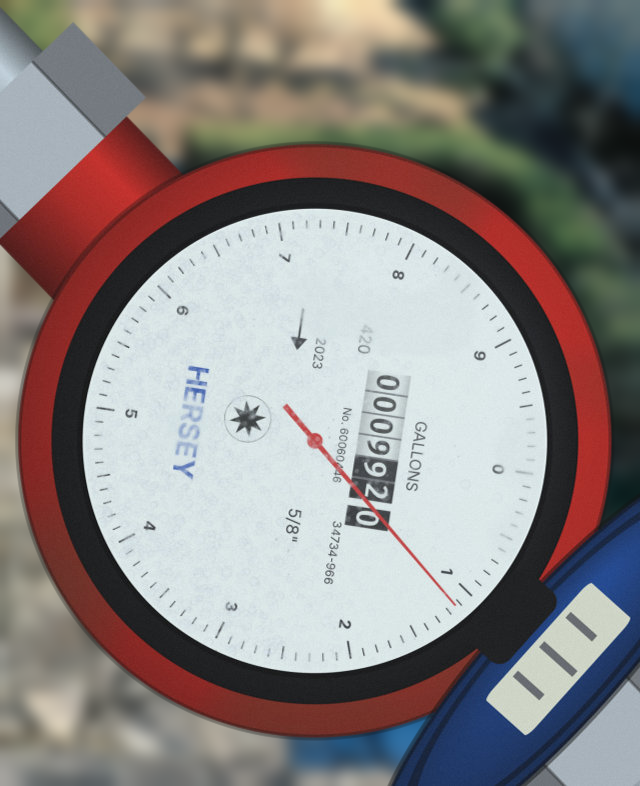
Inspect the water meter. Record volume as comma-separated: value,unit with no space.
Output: 9921.1,gal
